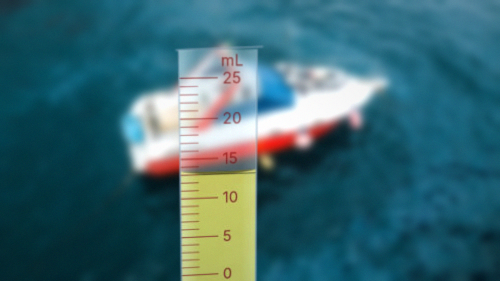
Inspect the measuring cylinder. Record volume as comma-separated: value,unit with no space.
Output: 13,mL
